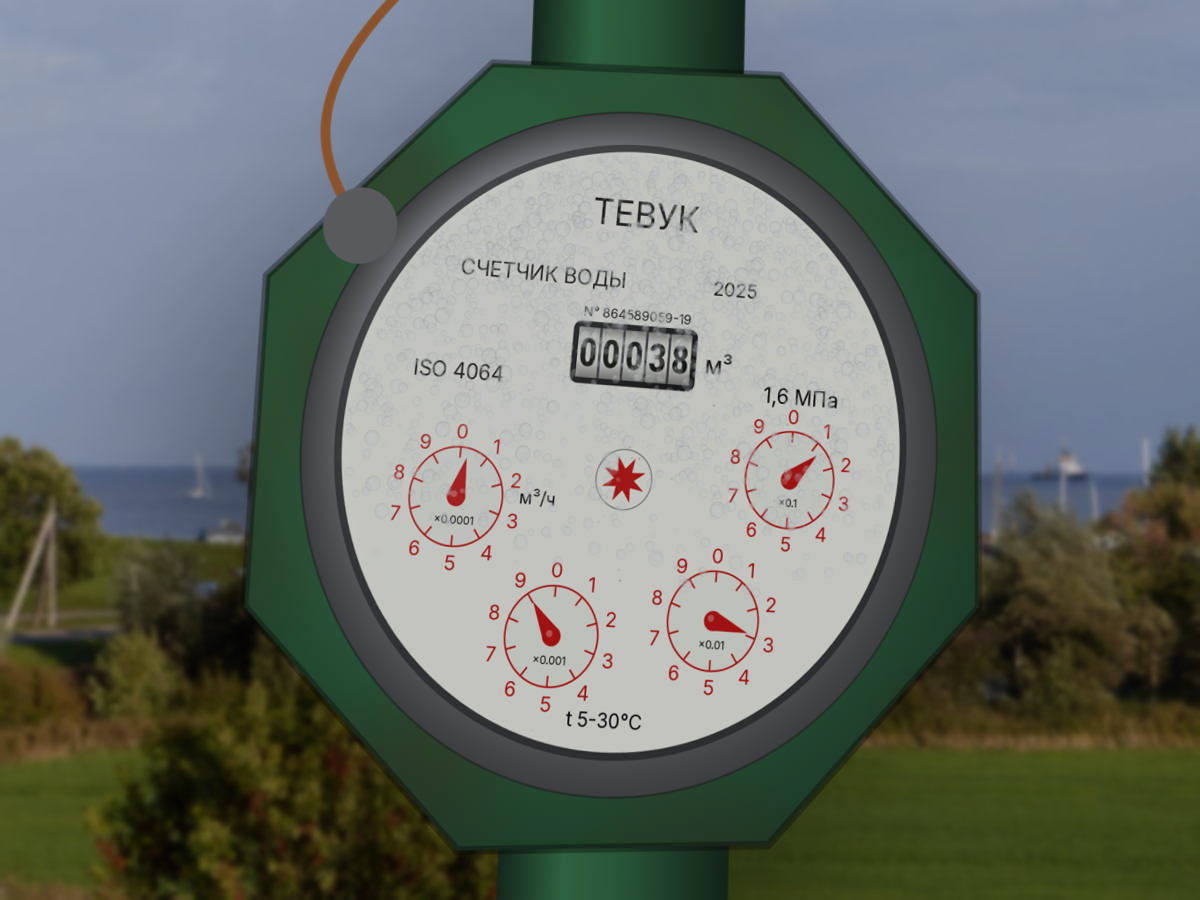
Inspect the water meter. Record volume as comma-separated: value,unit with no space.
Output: 38.1290,m³
